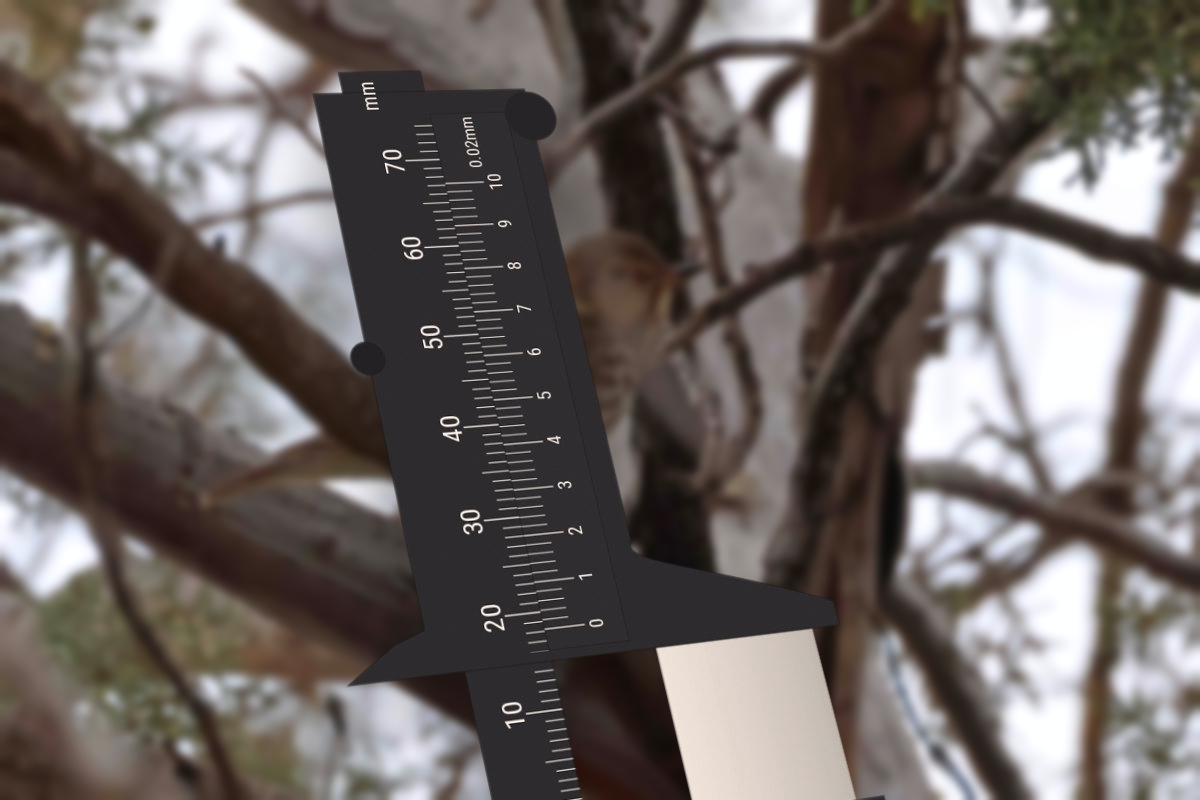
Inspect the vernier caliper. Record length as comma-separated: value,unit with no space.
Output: 18.2,mm
